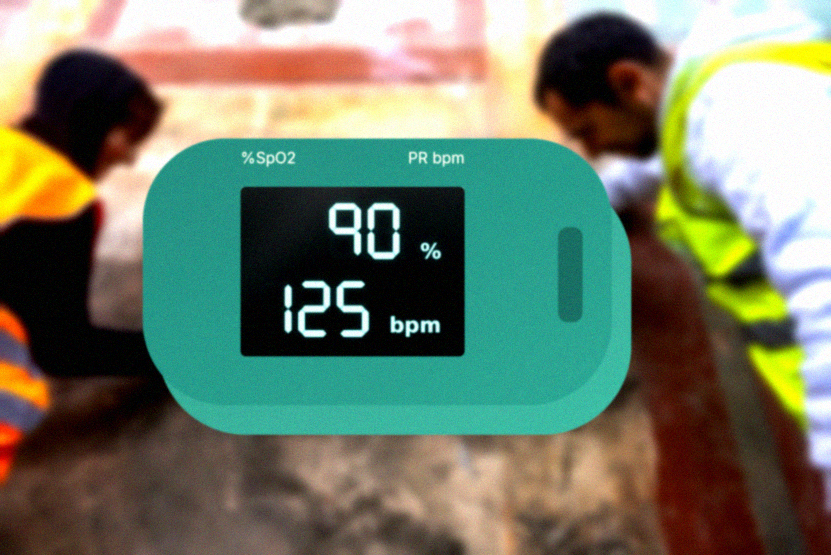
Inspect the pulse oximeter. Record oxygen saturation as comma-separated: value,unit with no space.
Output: 90,%
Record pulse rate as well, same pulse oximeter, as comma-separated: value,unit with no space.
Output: 125,bpm
